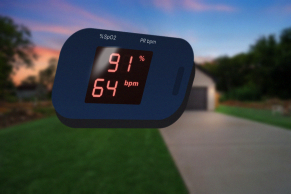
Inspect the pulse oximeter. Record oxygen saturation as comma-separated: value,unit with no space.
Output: 91,%
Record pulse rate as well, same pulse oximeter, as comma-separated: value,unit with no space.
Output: 64,bpm
